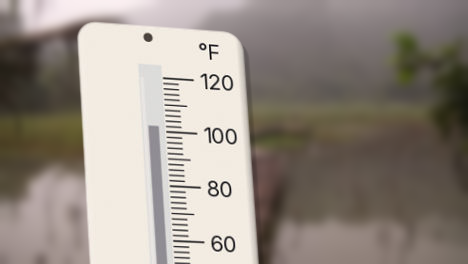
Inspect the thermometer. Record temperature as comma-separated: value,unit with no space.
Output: 102,°F
